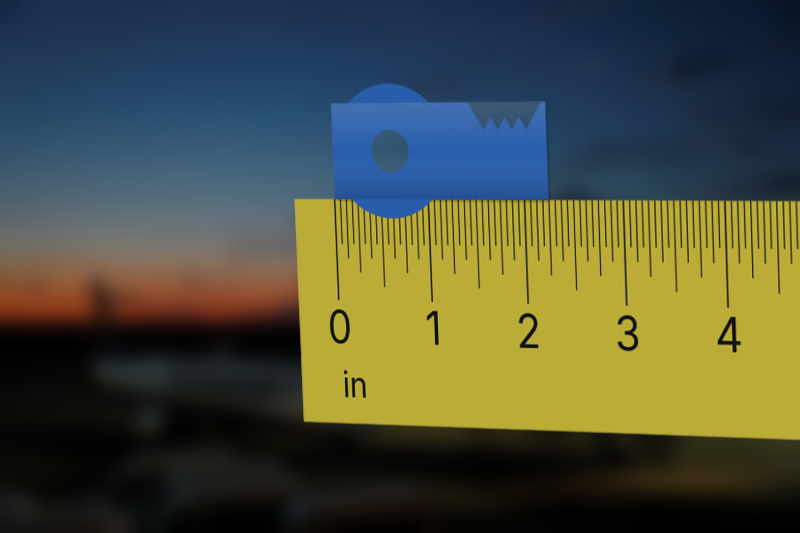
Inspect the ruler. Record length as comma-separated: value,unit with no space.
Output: 2.25,in
